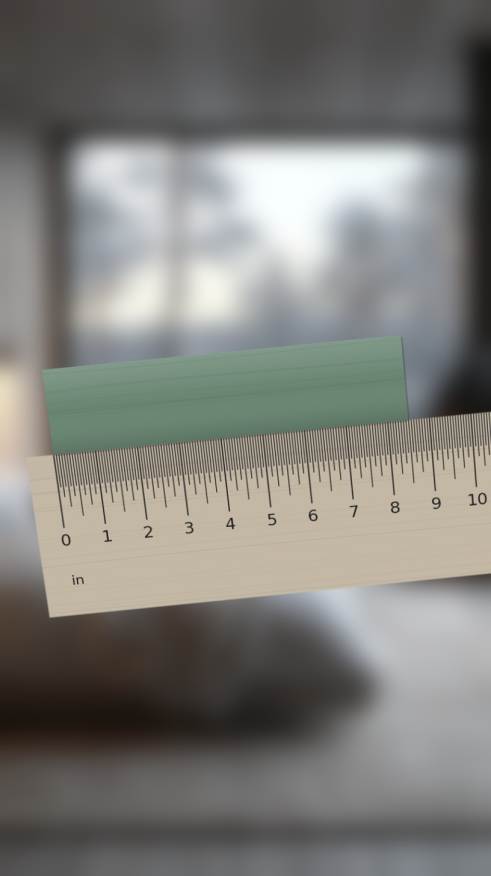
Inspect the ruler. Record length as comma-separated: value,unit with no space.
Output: 8.5,in
